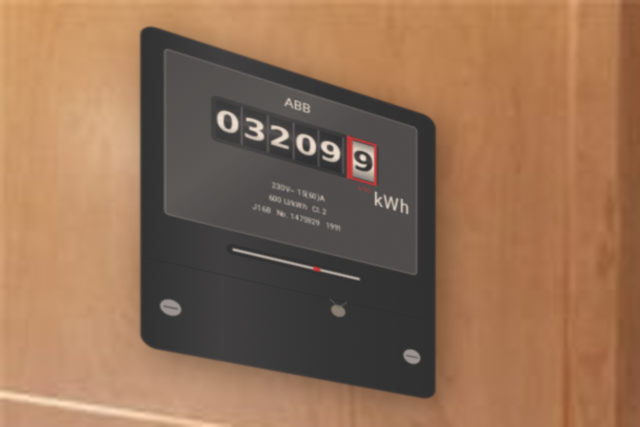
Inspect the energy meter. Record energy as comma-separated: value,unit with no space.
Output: 3209.9,kWh
